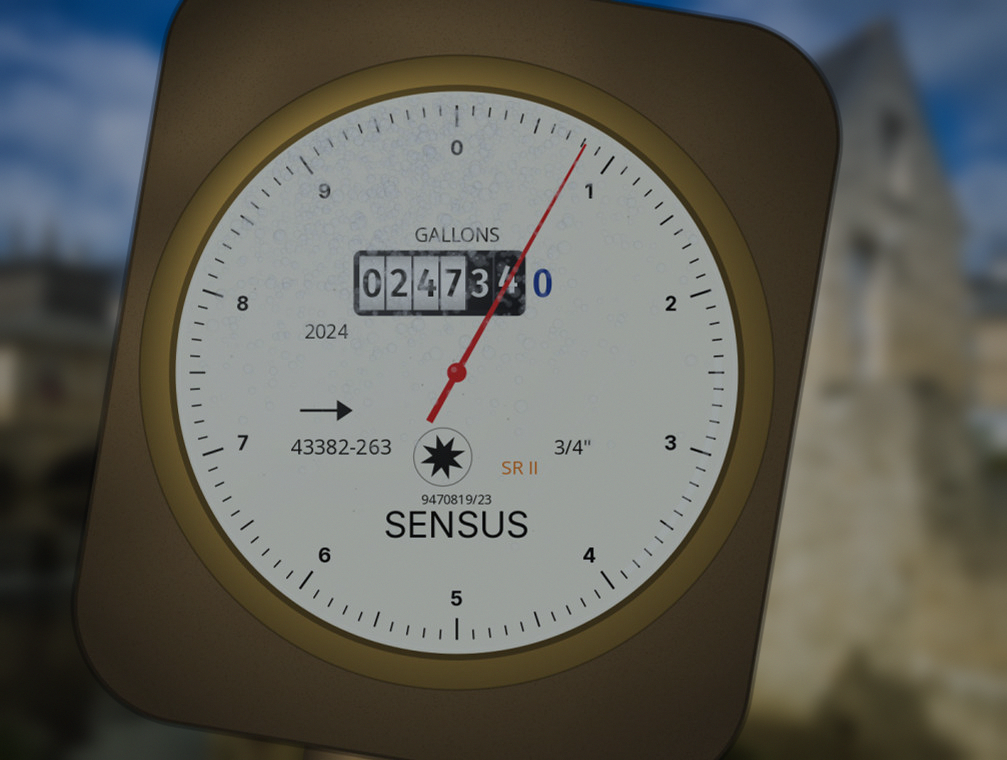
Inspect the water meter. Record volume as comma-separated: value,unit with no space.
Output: 247340.8,gal
